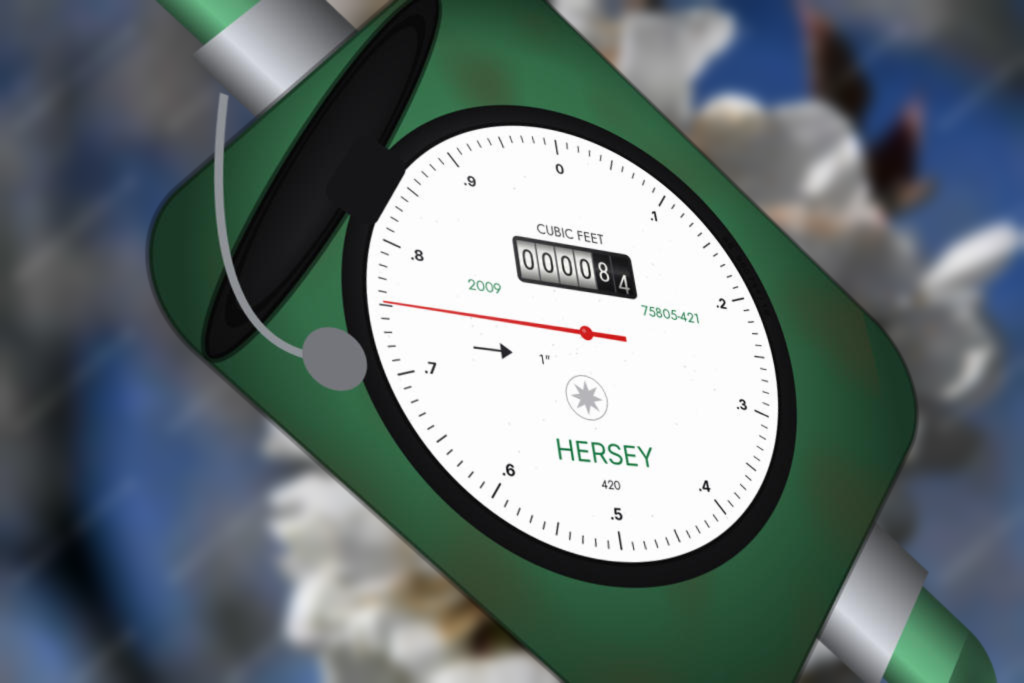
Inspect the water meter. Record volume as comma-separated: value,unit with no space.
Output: 83.75,ft³
